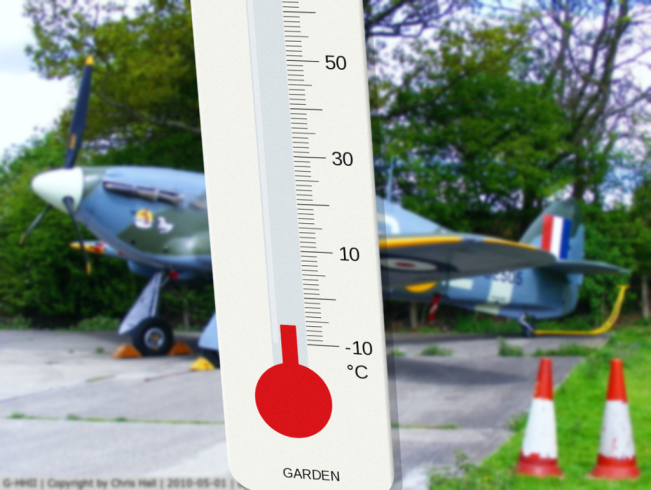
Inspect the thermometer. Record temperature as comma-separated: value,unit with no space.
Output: -6,°C
